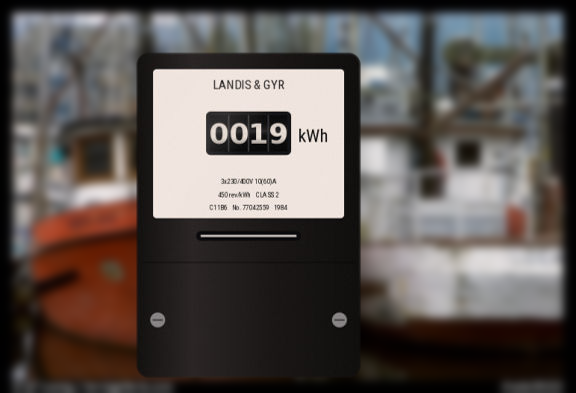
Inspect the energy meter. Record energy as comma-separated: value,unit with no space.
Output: 19,kWh
